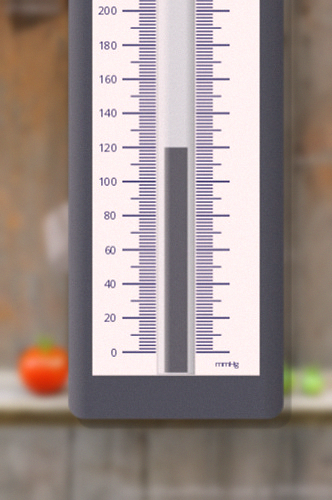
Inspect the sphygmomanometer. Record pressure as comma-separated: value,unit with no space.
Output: 120,mmHg
